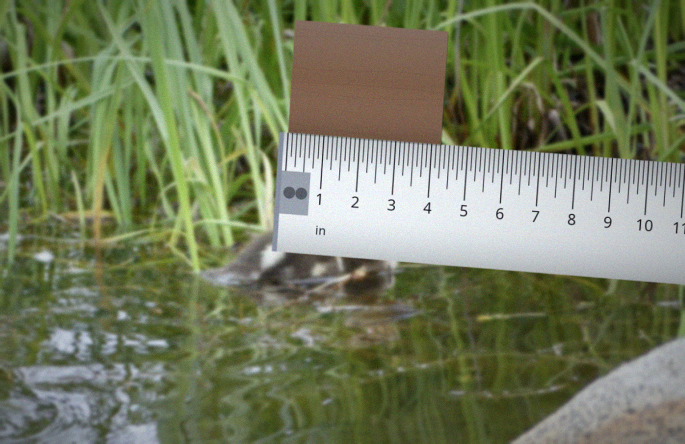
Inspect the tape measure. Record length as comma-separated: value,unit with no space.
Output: 4.25,in
